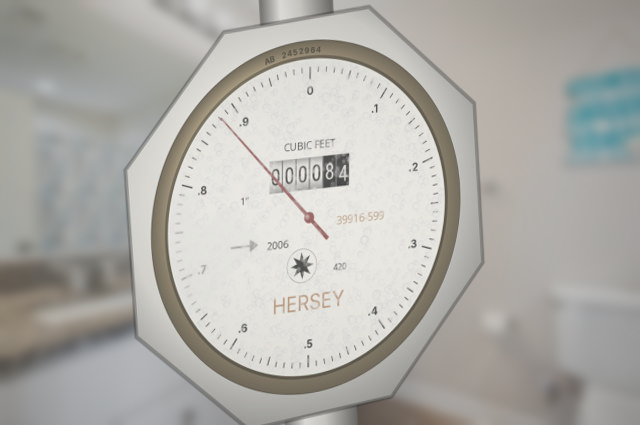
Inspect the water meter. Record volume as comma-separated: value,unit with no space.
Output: 83.88,ft³
